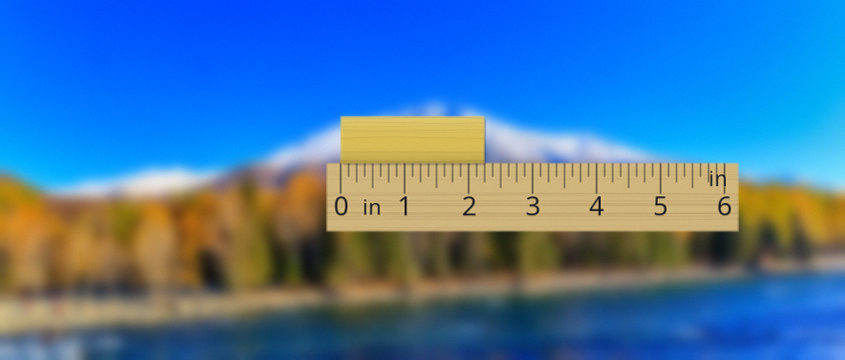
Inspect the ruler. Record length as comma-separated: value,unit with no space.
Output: 2.25,in
